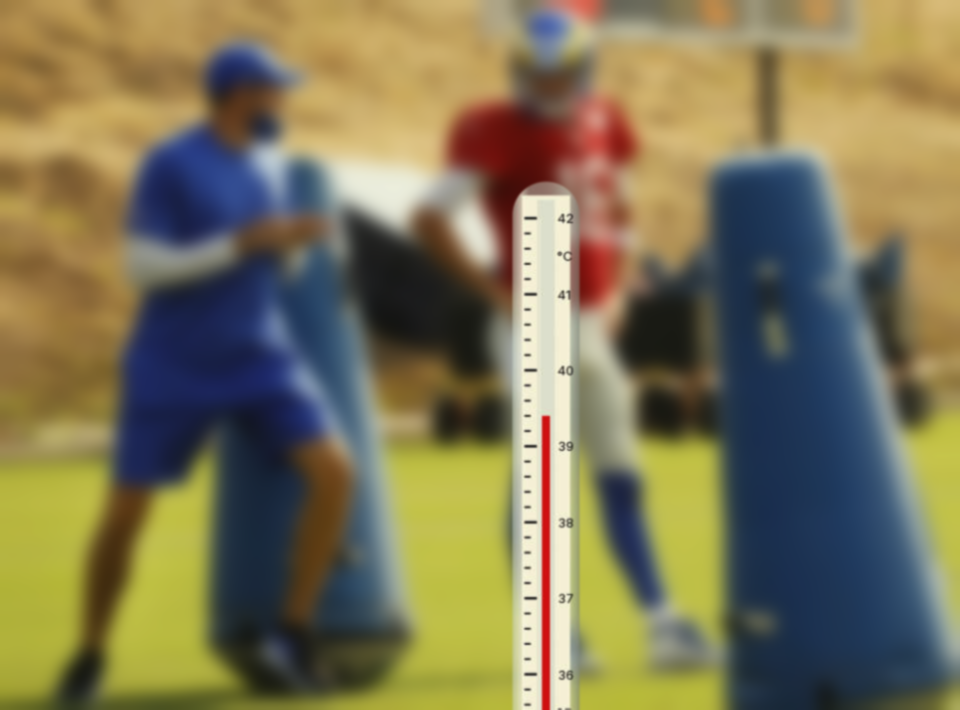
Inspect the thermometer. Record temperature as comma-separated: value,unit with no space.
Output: 39.4,°C
